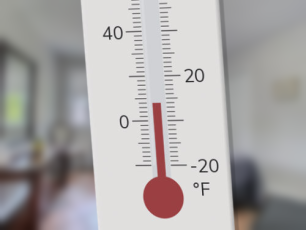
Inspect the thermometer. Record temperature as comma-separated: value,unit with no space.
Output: 8,°F
